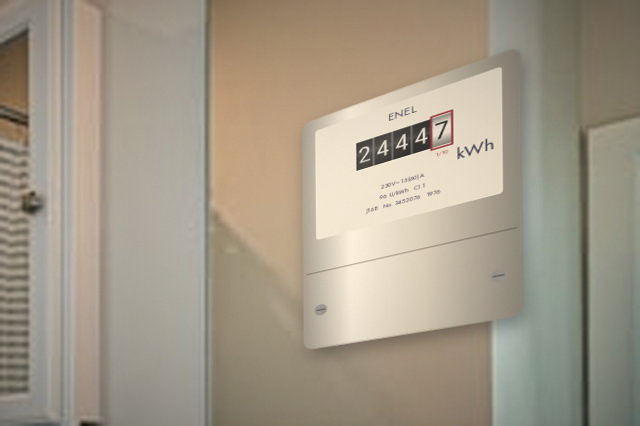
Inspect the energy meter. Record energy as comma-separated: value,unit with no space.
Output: 2444.7,kWh
